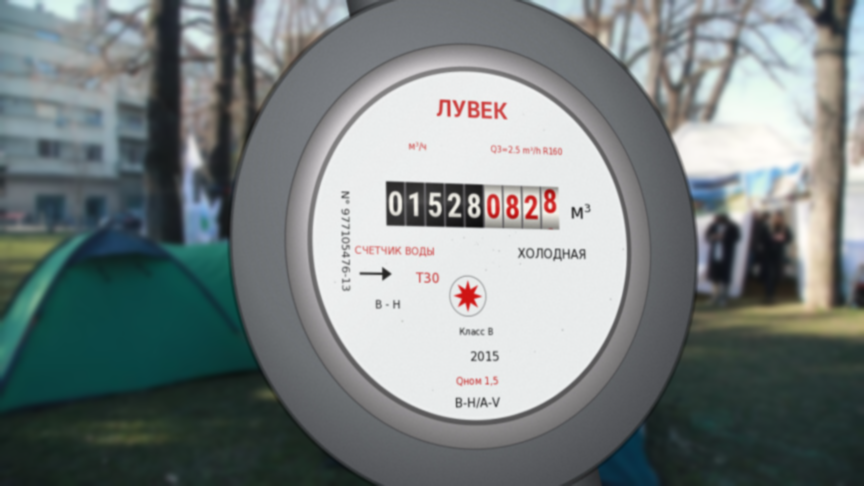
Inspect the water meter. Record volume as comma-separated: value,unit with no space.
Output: 1528.0828,m³
